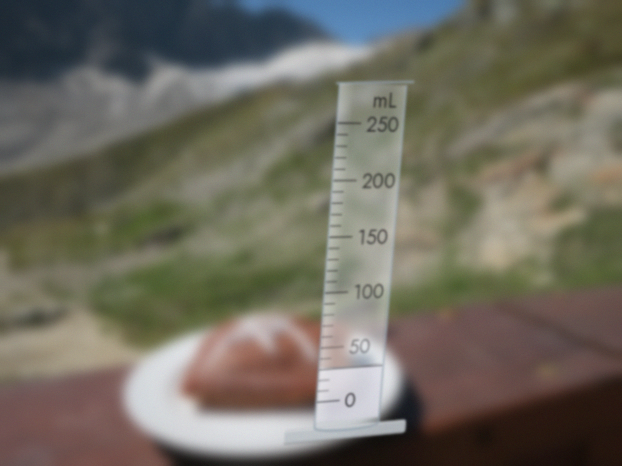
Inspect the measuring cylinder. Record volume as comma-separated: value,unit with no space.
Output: 30,mL
